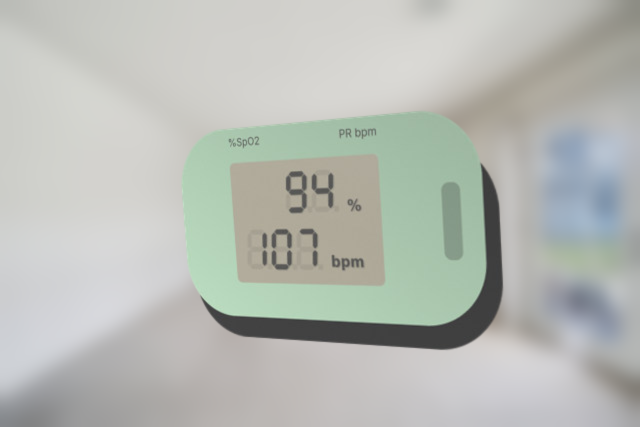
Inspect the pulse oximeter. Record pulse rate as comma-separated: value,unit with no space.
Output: 107,bpm
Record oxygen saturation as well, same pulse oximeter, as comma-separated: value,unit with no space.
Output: 94,%
